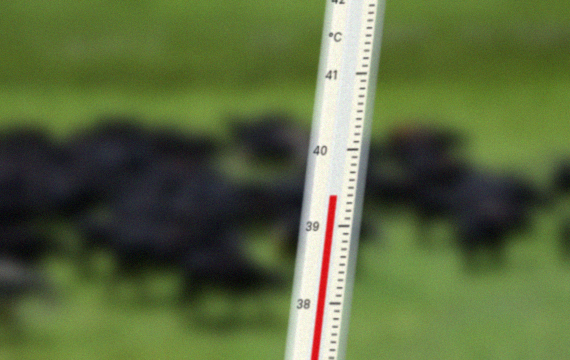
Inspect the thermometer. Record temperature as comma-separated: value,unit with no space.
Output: 39.4,°C
